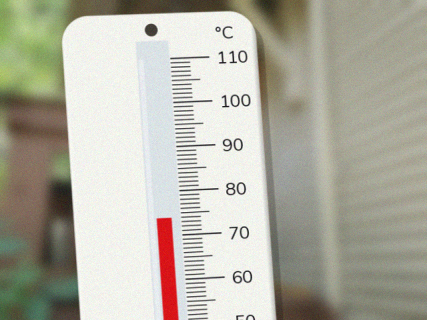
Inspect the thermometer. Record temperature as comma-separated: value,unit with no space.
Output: 74,°C
